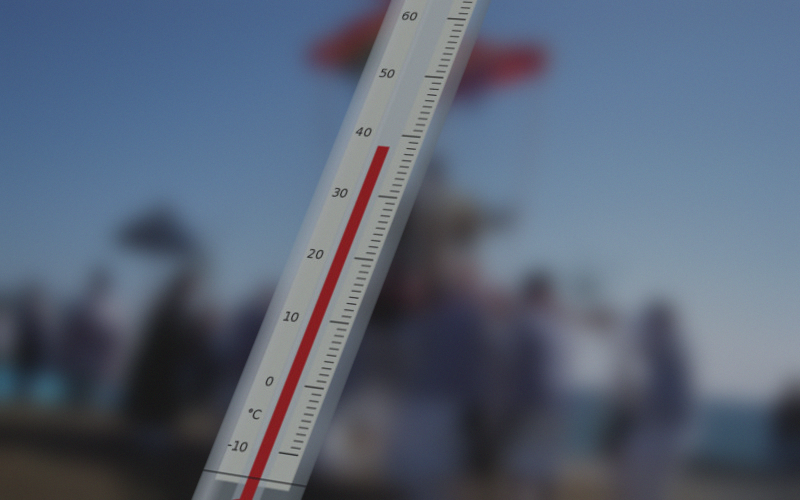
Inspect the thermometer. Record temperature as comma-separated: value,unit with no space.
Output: 38,°C
